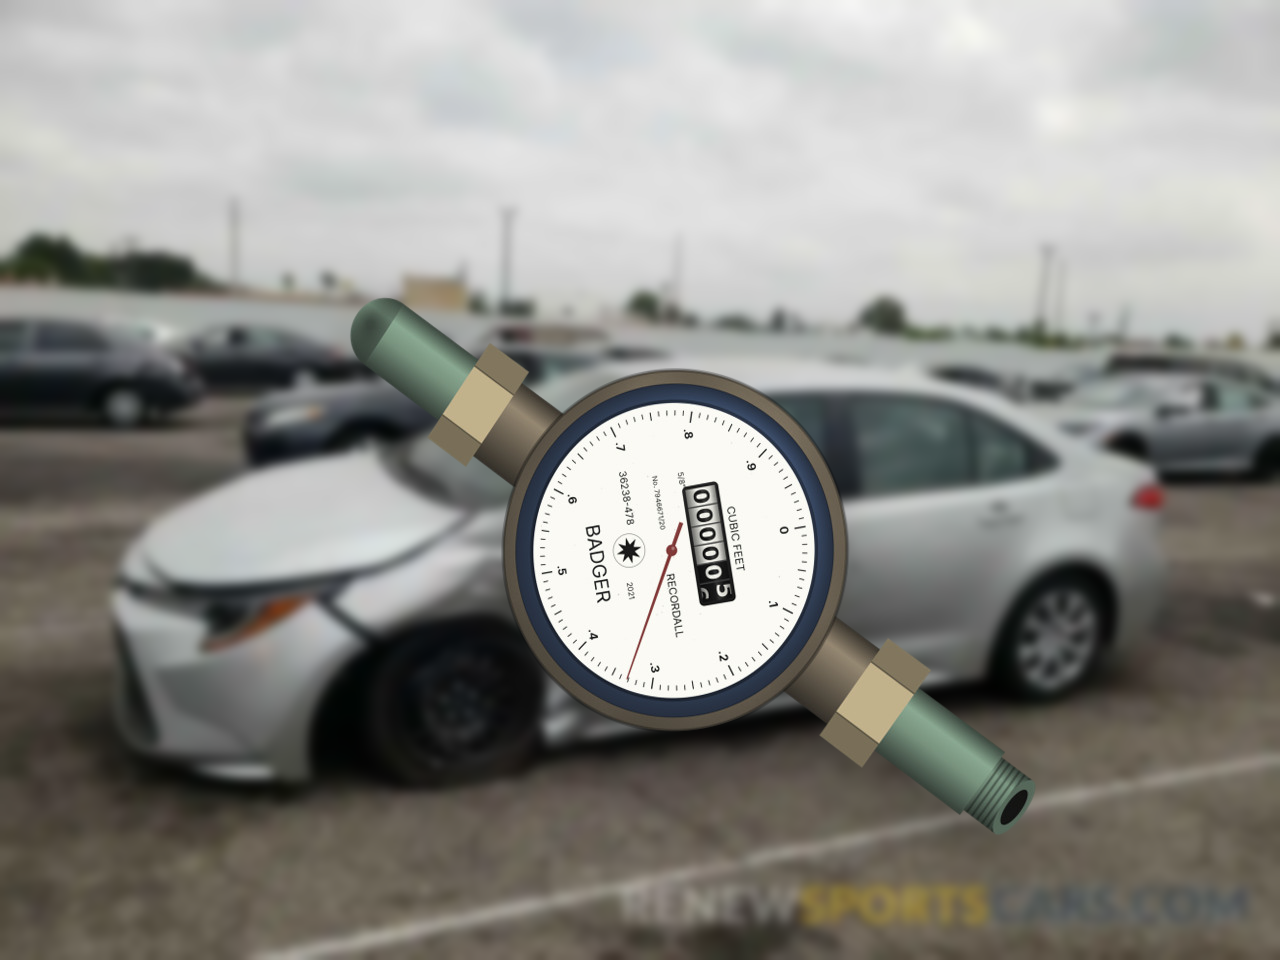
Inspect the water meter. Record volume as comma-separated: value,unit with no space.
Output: 5.33,ft³
